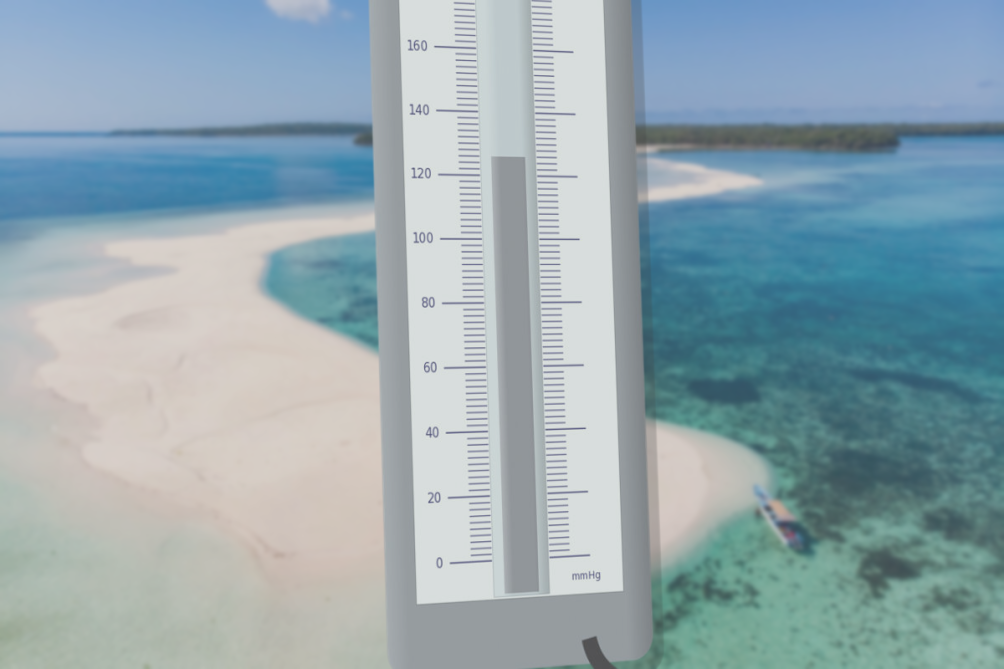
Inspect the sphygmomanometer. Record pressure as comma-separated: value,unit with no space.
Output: 126,mmHg
